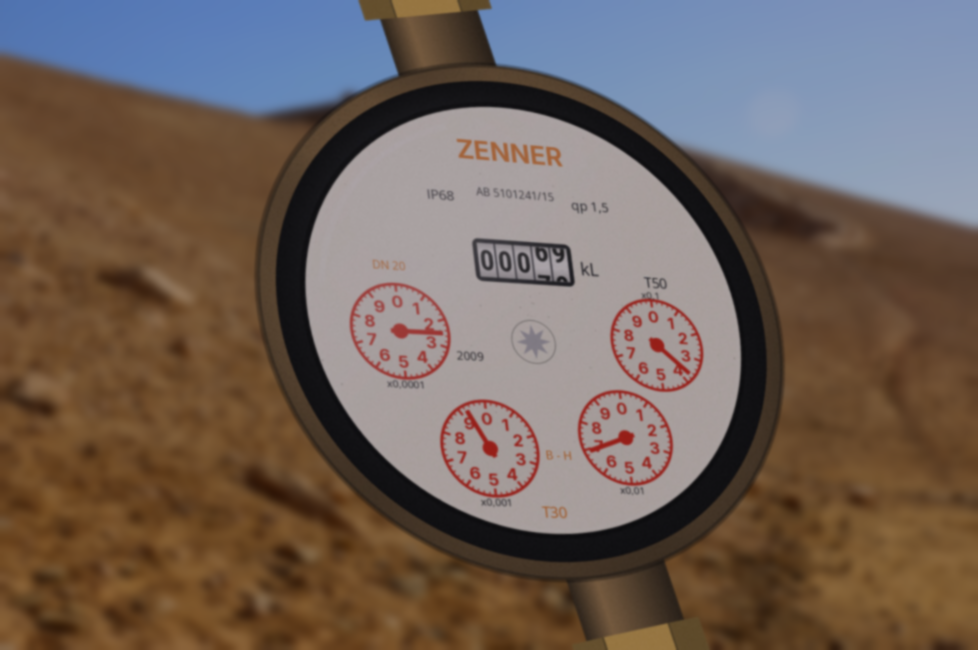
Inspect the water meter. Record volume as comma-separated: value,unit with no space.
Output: 69.3692,kL
